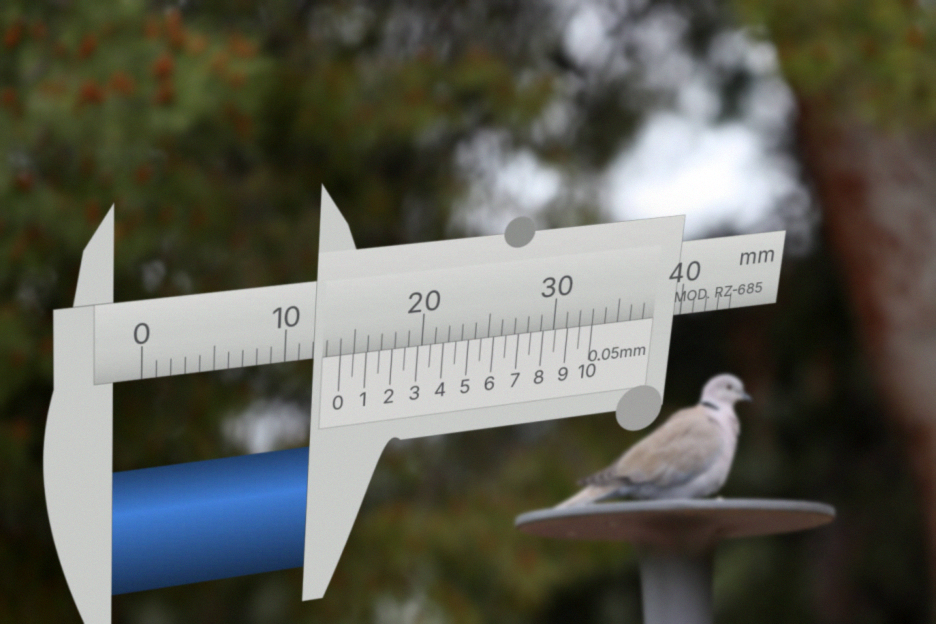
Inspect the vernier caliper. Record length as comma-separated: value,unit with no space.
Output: 14.0,mm
